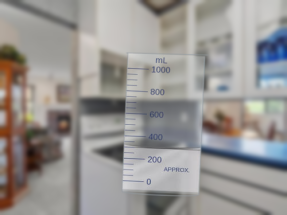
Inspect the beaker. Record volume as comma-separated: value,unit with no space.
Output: 300,mL
